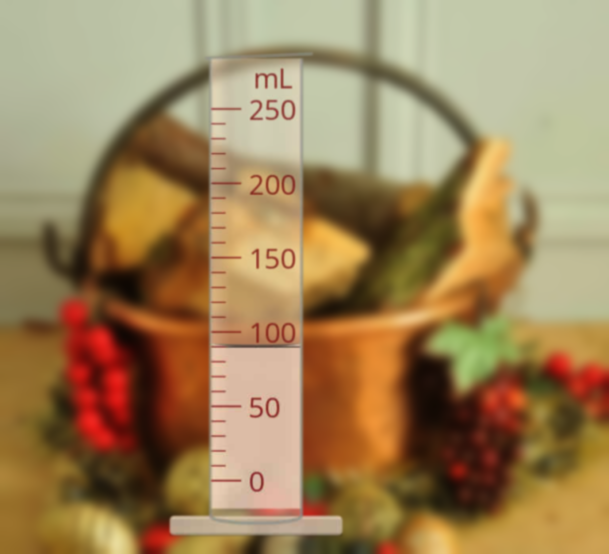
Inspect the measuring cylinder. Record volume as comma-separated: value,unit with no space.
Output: 90,mL
